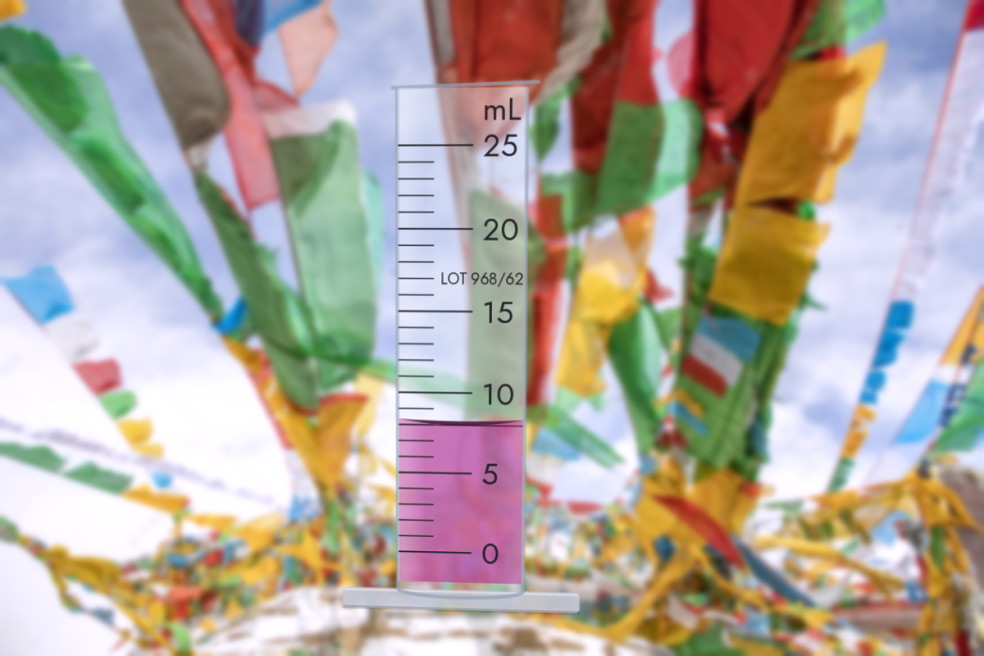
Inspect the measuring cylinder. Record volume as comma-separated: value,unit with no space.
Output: 8,mL
